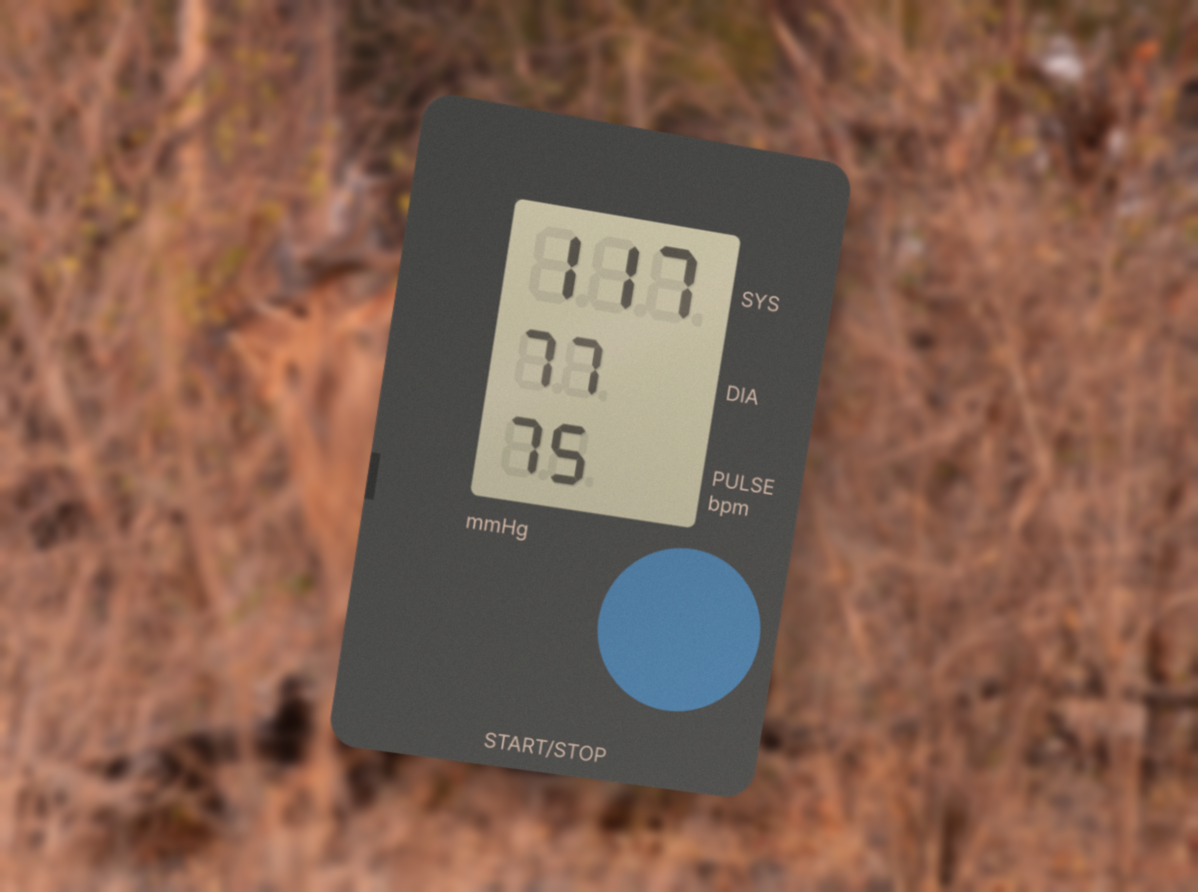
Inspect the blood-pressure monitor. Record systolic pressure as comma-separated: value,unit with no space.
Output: 117,mmHg
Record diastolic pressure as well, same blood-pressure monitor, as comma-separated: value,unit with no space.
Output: 77,mmHg
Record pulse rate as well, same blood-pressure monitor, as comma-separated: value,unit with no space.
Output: 75,bpm
